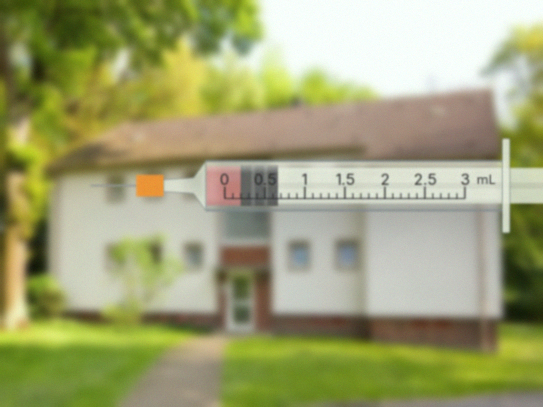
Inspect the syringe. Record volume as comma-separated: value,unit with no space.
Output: 0.2,mL
